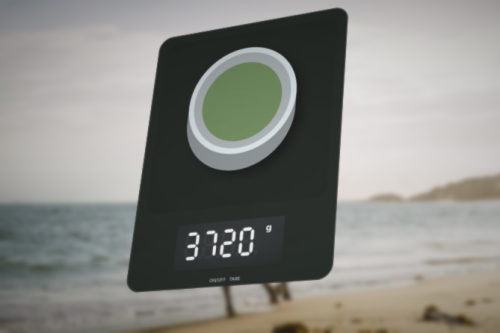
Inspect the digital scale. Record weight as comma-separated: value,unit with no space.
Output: 3720,g
